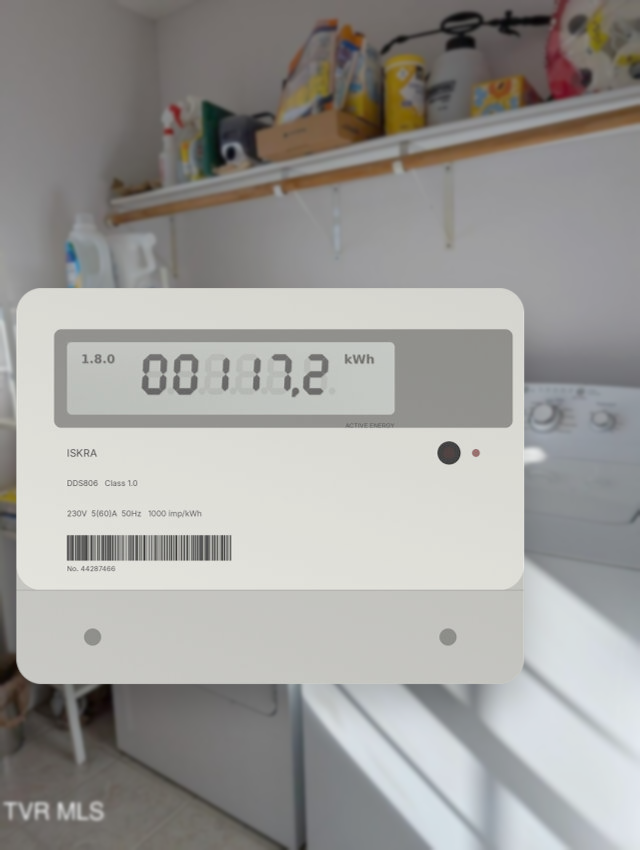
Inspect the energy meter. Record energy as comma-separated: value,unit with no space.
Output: 117.2,kWh
